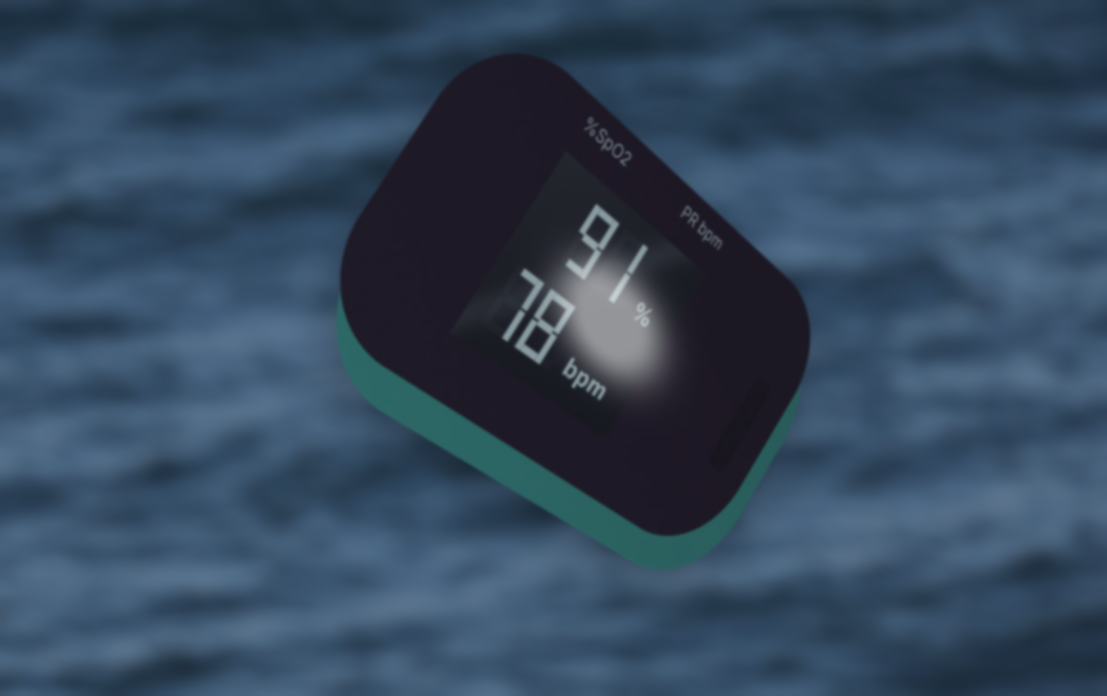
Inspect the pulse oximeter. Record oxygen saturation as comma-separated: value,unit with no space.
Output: 91,%
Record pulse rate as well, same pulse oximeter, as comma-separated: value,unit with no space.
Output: 78,bpm
